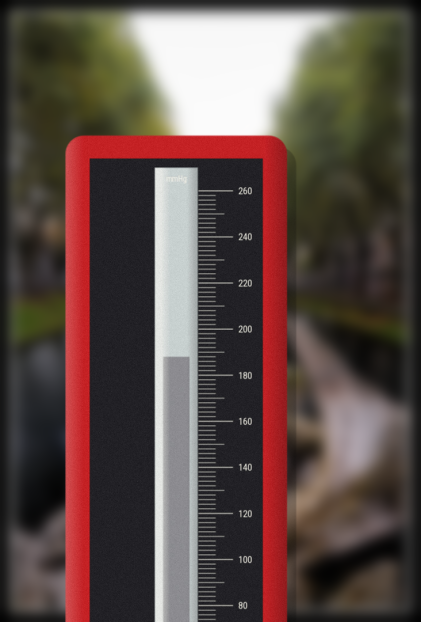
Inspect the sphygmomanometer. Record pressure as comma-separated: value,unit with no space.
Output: 188,mmHg
